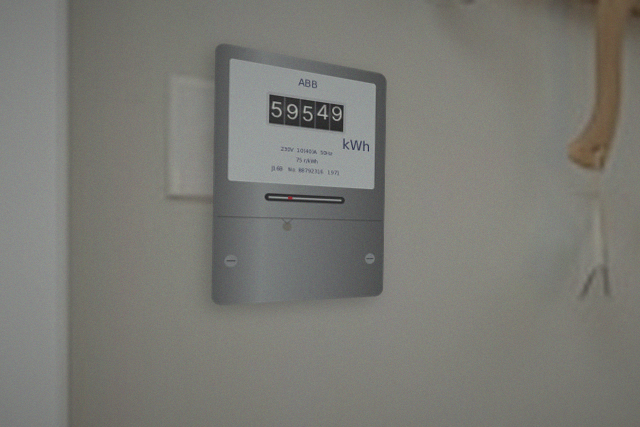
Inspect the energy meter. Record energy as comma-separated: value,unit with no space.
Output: 59549,kWh
